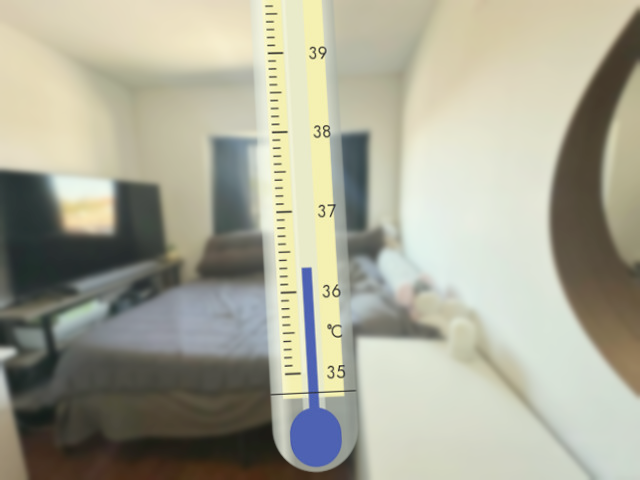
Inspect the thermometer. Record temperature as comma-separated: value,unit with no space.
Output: 36.3,°C
